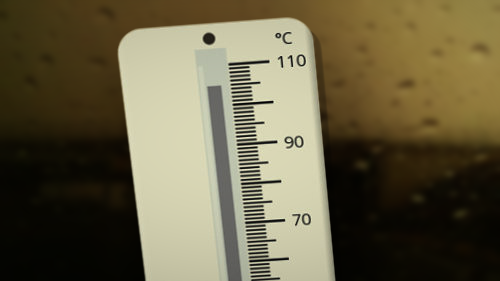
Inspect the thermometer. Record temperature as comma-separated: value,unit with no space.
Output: 105,°C
